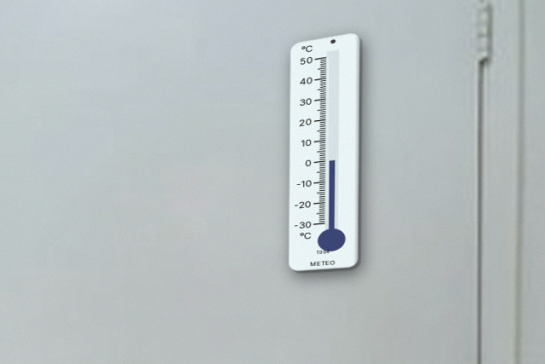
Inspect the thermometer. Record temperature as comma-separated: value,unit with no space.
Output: 0,°C
